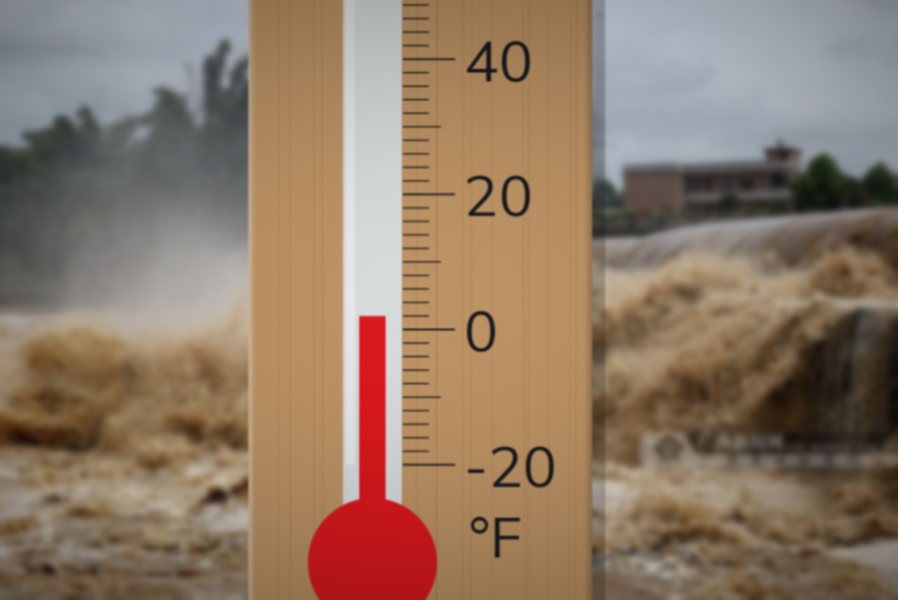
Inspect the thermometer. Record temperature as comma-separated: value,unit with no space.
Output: 2,°F
